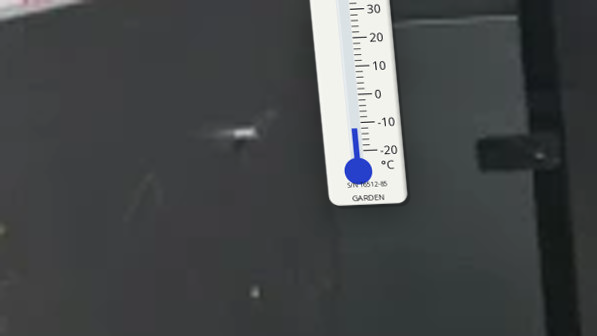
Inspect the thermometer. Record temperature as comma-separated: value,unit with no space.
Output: -12,°C
